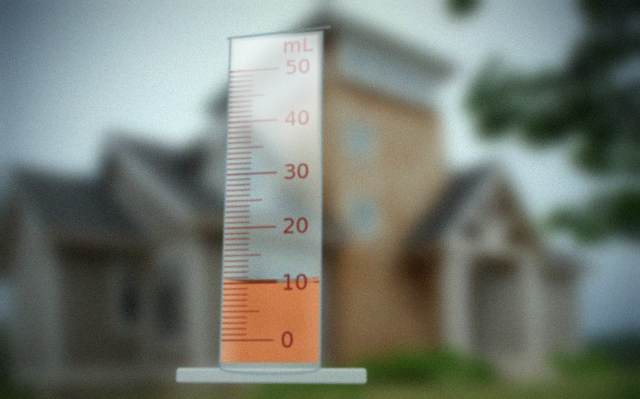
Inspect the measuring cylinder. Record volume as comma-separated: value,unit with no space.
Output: 10,mL
